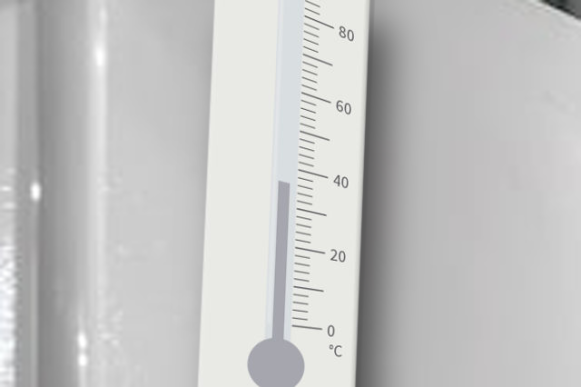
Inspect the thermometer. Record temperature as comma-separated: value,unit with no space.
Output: 36,°C
